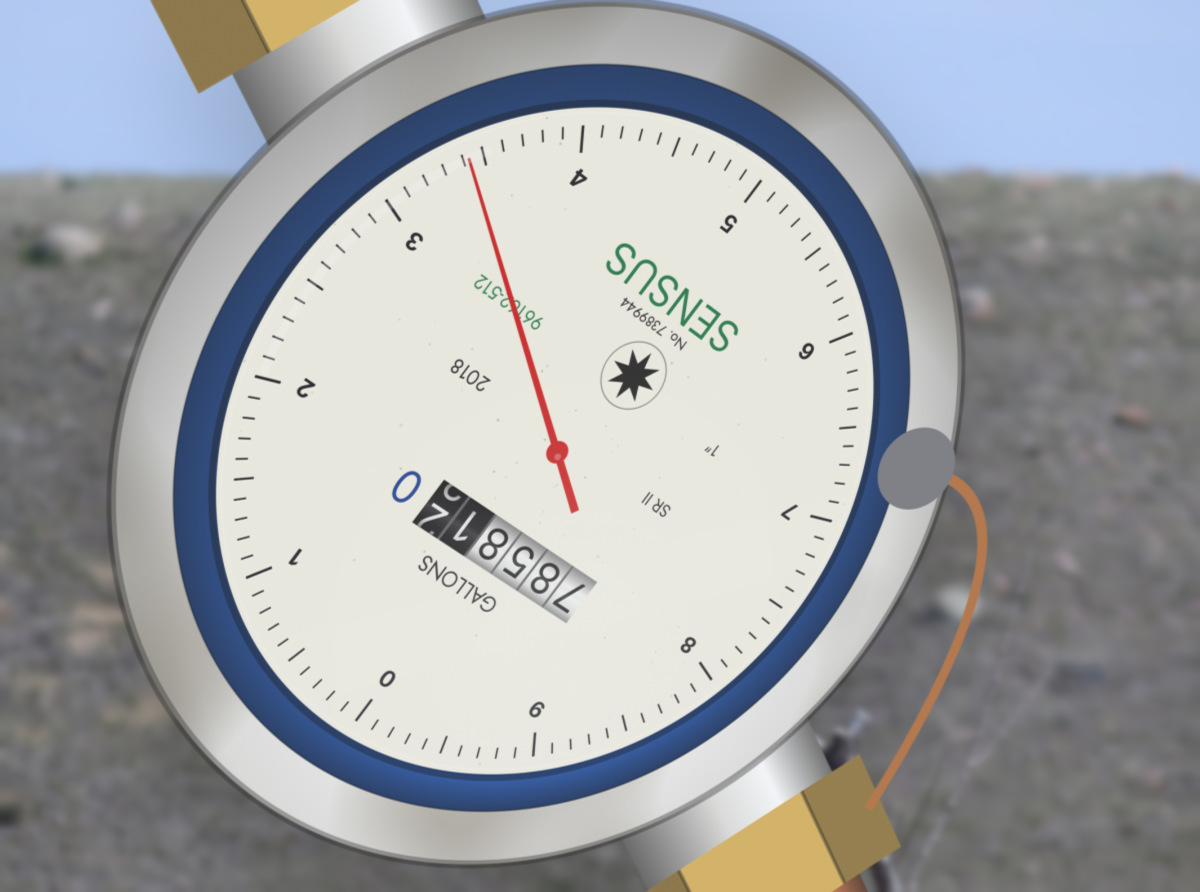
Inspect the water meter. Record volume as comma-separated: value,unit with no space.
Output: 7858123.4,gal
